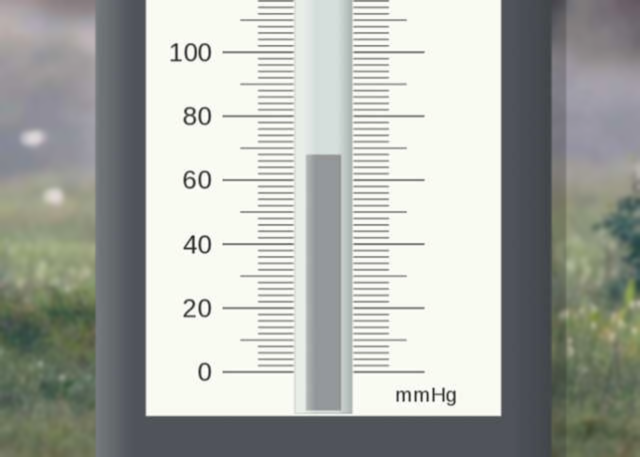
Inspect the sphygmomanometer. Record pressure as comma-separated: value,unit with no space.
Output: 68,mmHg
